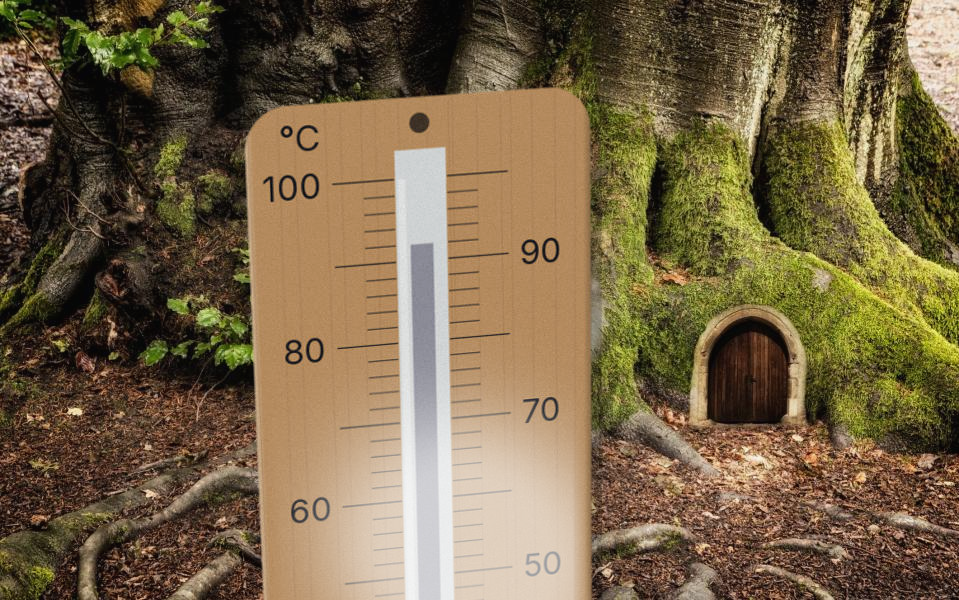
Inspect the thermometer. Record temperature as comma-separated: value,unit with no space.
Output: 92,°C
